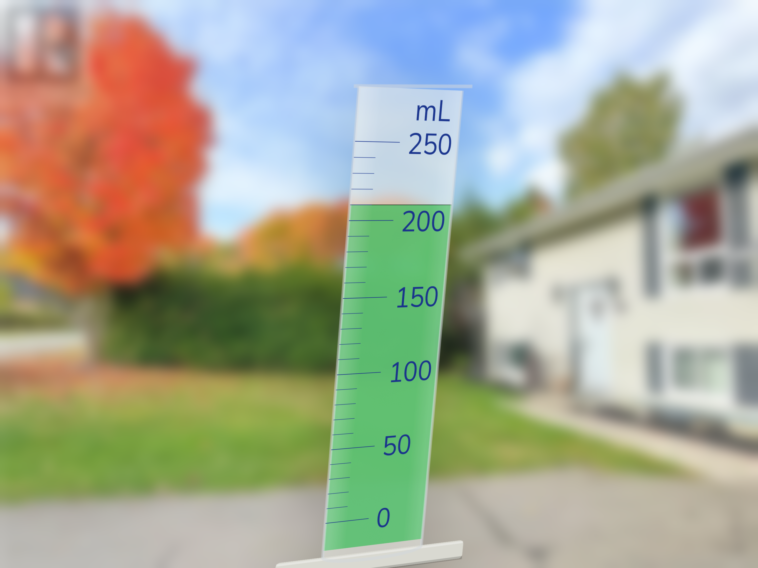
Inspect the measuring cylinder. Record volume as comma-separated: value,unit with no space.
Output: 210,mL
